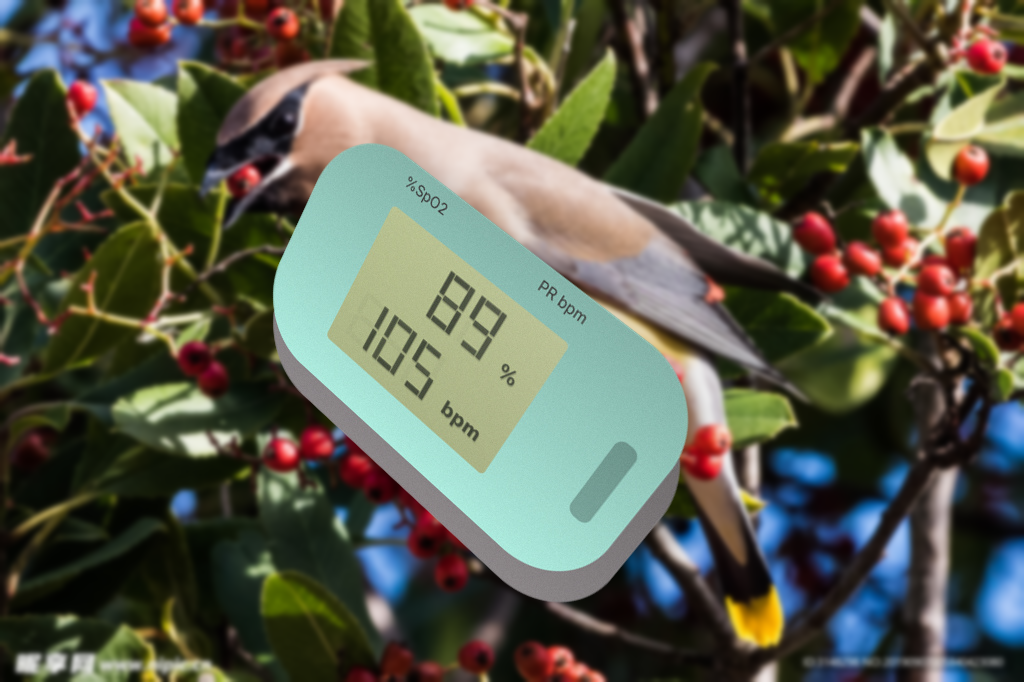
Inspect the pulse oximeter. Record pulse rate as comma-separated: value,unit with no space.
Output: 105,bpm
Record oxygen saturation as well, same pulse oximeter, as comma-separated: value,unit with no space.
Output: 89,%
